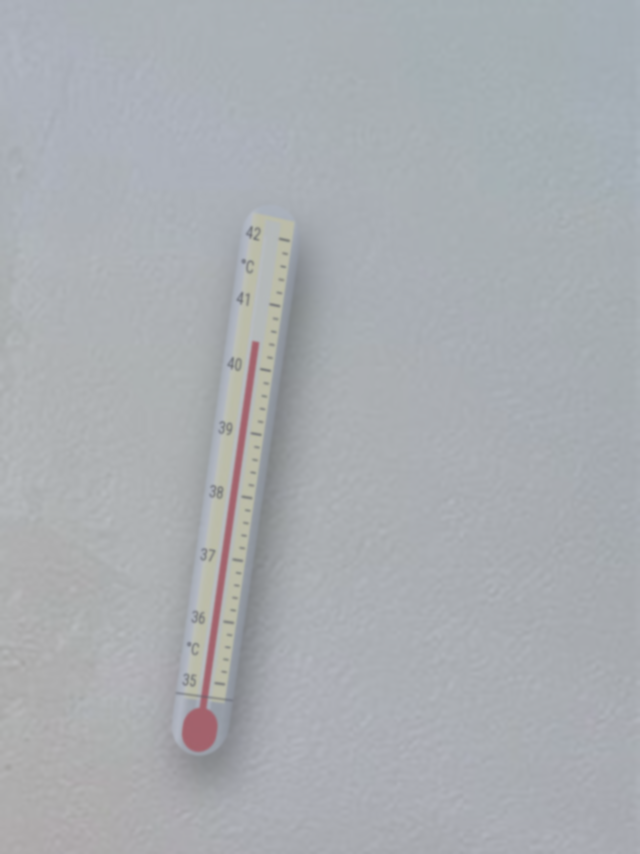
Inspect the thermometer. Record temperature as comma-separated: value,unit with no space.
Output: 40.4,°C
